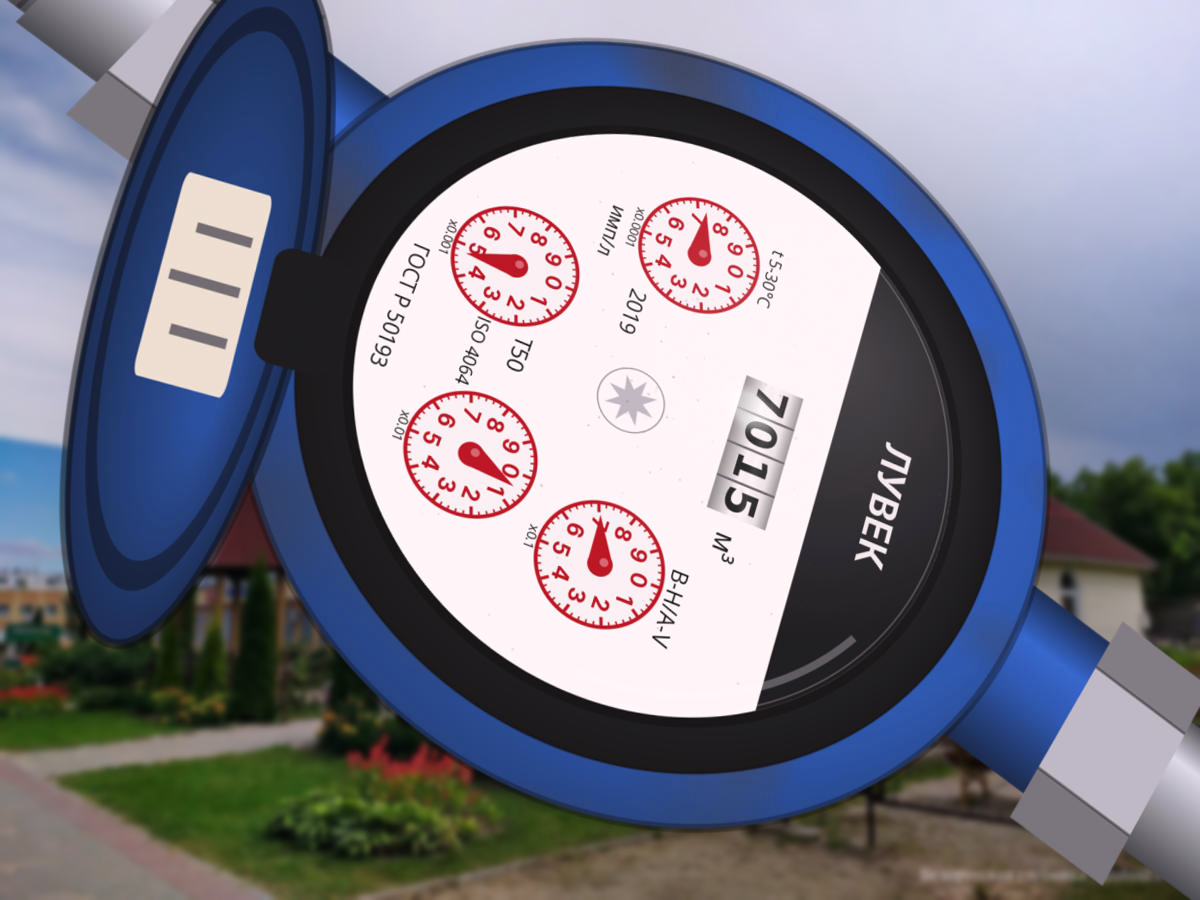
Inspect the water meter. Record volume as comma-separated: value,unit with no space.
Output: 7015.7047,m³
